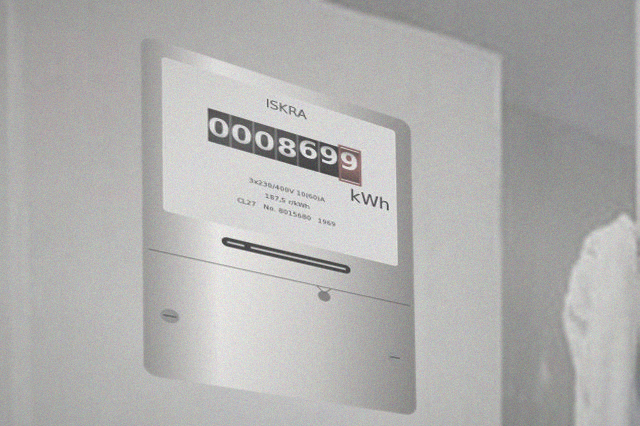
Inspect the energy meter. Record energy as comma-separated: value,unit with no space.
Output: 869.9,kWh
